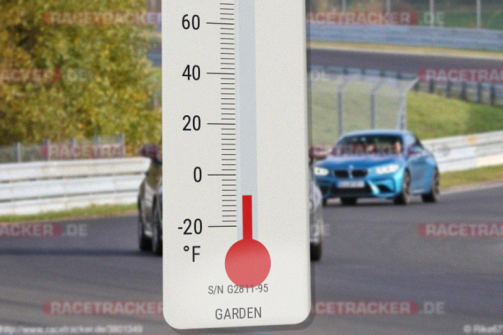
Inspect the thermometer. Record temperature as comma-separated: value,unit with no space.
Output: -8,°F
